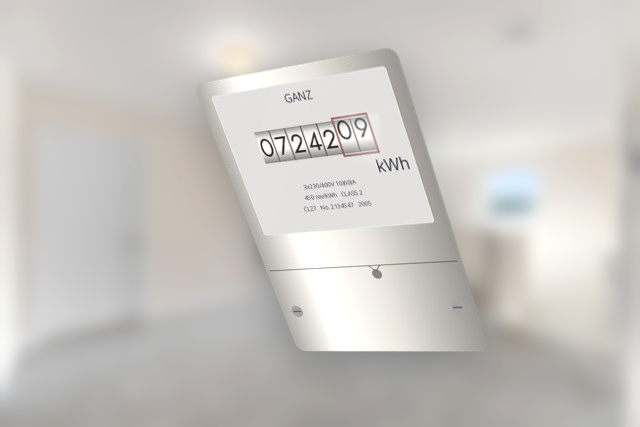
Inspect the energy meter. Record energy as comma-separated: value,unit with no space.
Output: 7242.09,kWh
